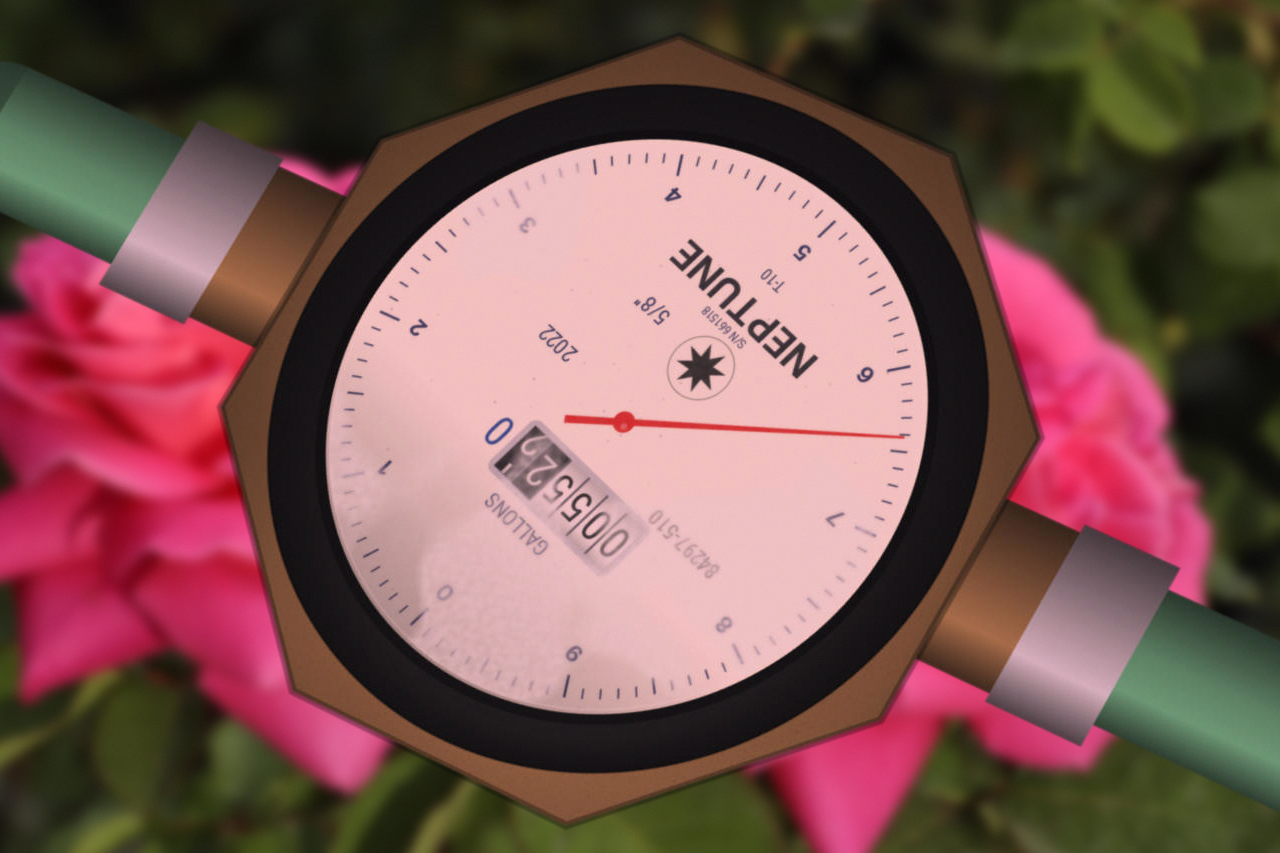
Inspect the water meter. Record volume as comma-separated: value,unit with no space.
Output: 55216.4,gal
